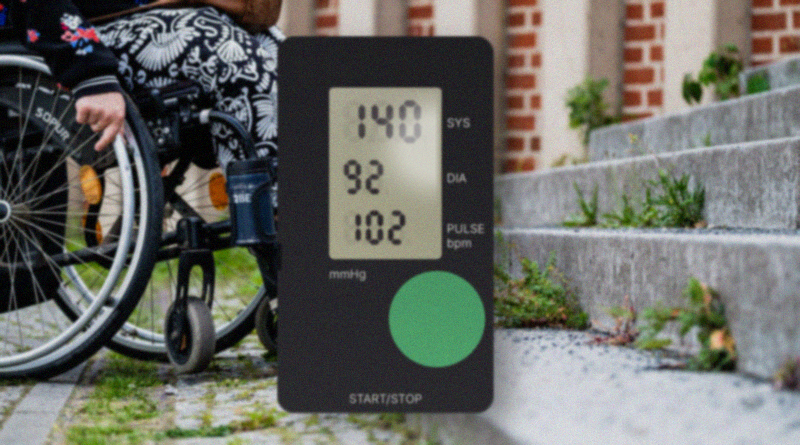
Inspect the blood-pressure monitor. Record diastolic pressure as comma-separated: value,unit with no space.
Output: 92,mmHg
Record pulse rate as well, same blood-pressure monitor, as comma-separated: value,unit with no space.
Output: 102,bpm
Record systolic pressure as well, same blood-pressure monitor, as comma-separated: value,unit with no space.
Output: 140,mmHg
